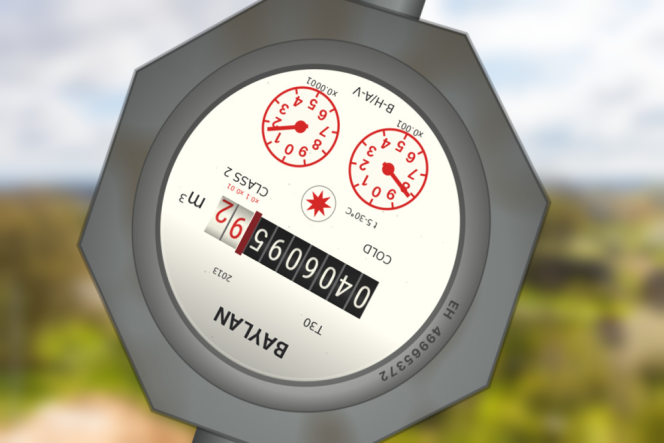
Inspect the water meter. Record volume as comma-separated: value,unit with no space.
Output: 406095.9181,m³
